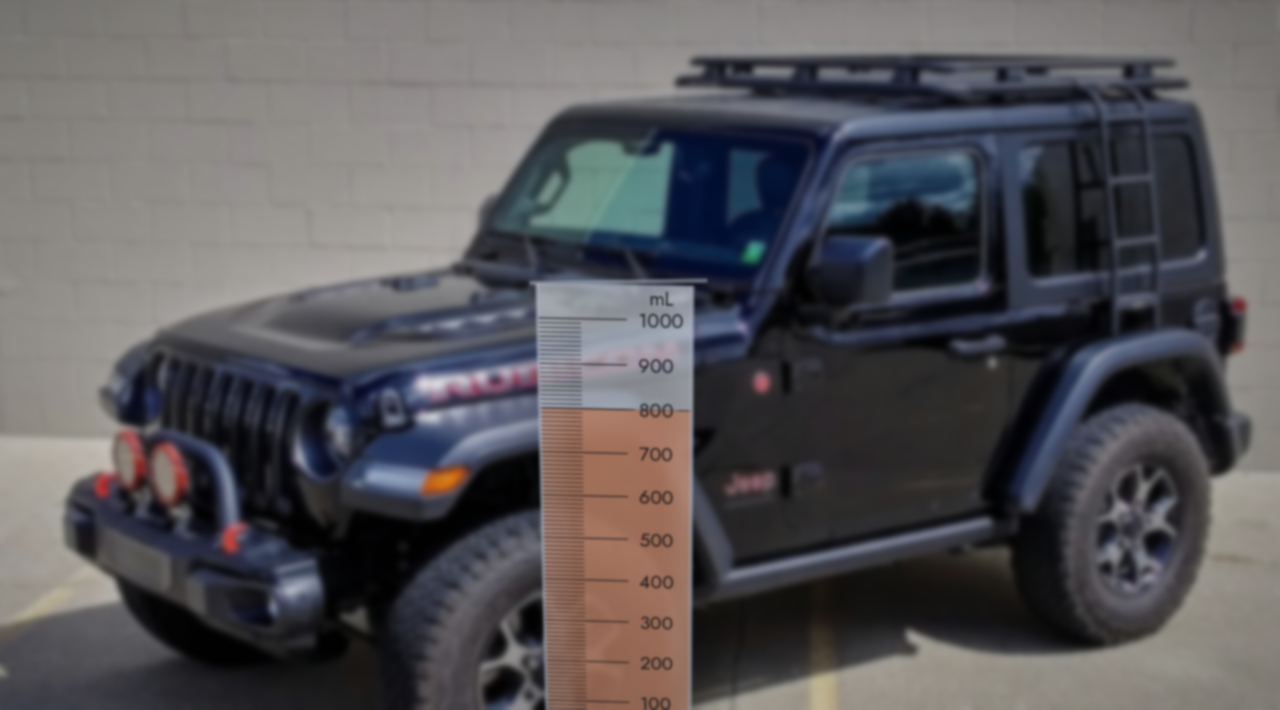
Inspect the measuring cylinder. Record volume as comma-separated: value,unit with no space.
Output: 800,mL
